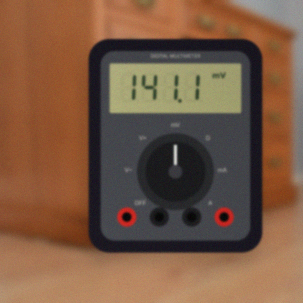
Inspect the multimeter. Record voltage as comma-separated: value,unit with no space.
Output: 141.1,mV
